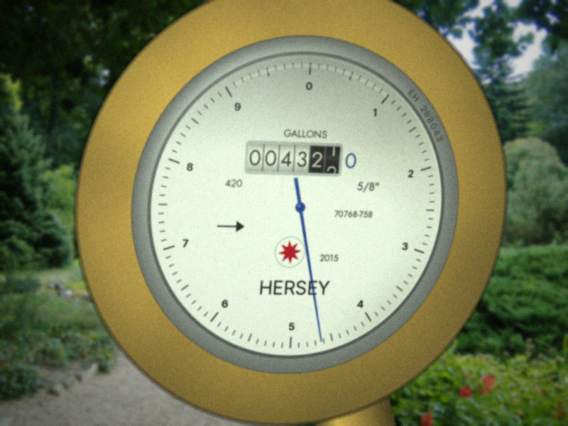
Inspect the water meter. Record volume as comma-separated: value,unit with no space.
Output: 43214.6,gal
